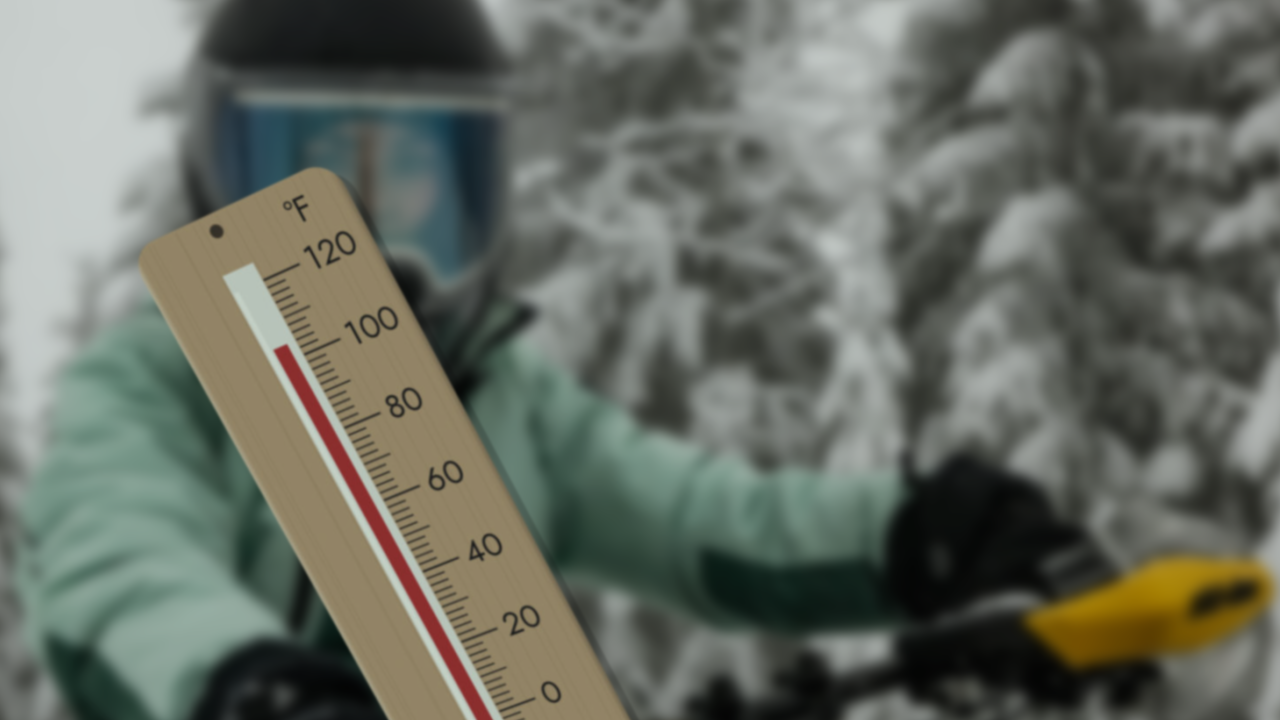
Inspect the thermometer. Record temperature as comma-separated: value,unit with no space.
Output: 104,°F
